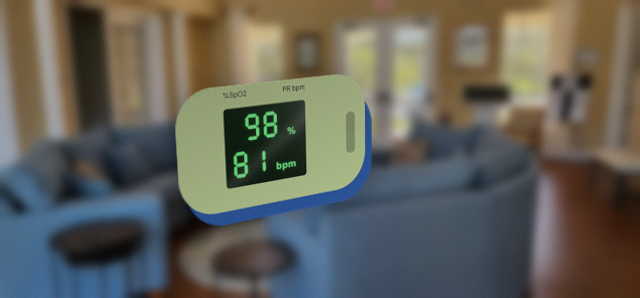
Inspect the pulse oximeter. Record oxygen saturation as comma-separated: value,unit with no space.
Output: 98,%
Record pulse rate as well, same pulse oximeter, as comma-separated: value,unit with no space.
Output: 81,bpm
